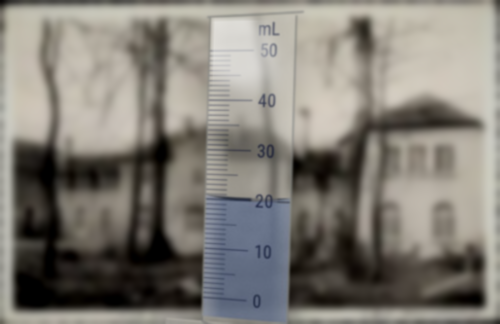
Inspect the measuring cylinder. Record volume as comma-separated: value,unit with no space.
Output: 20,mL
